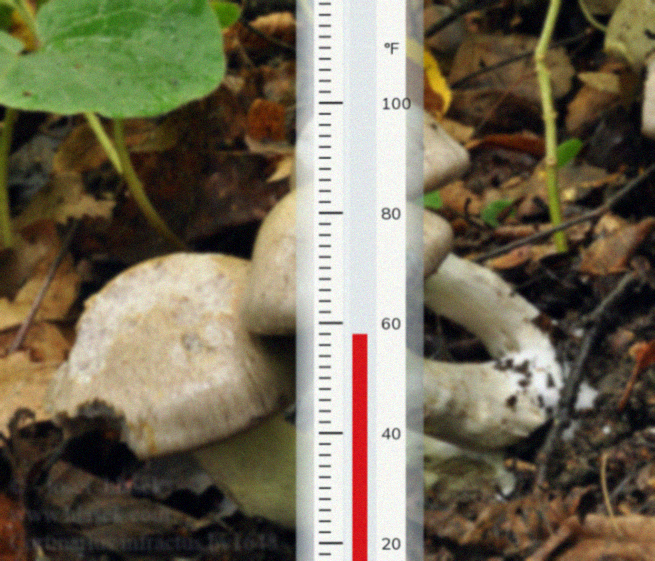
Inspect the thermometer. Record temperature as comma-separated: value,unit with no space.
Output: 58,°F
